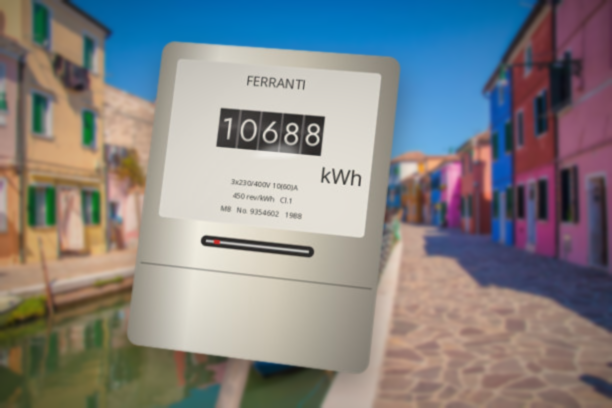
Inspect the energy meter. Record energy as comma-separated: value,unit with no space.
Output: 10688,kWh
